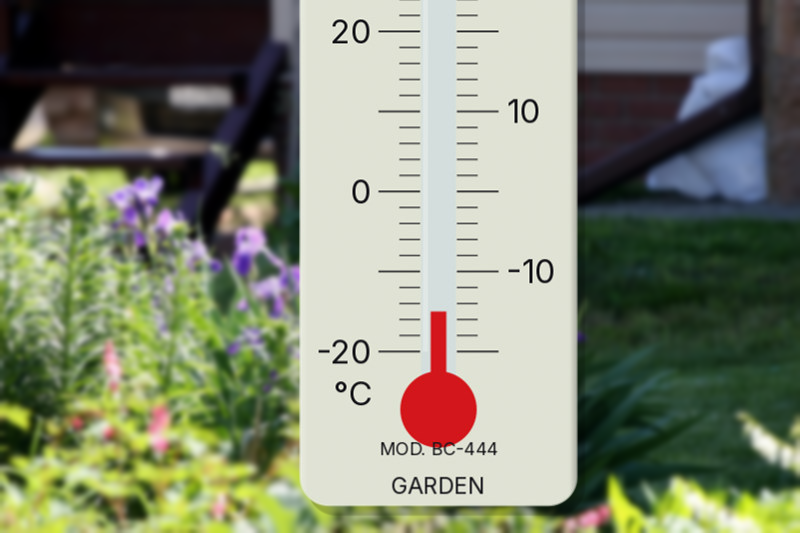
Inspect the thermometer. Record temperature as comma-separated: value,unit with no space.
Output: -15,°C
